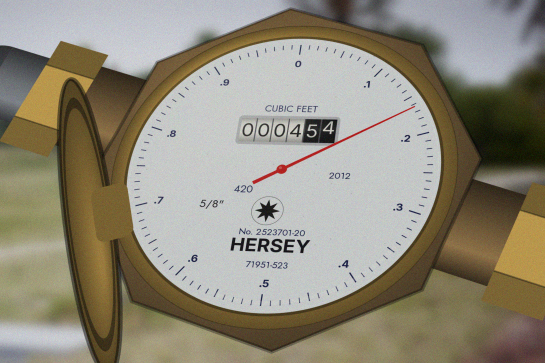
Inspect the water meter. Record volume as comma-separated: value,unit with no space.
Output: 454.16,ft³
